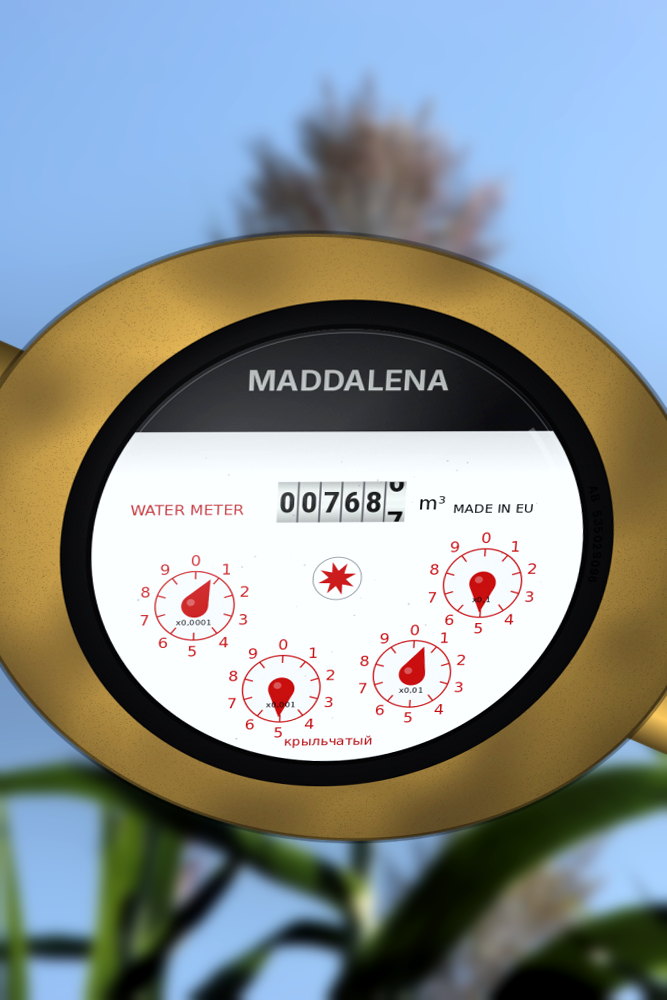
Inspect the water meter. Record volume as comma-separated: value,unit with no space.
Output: 7686.5050,m³
